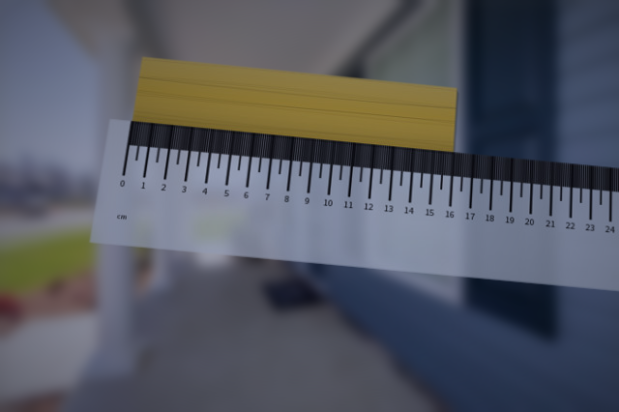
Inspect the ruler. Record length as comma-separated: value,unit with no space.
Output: 16,cm
